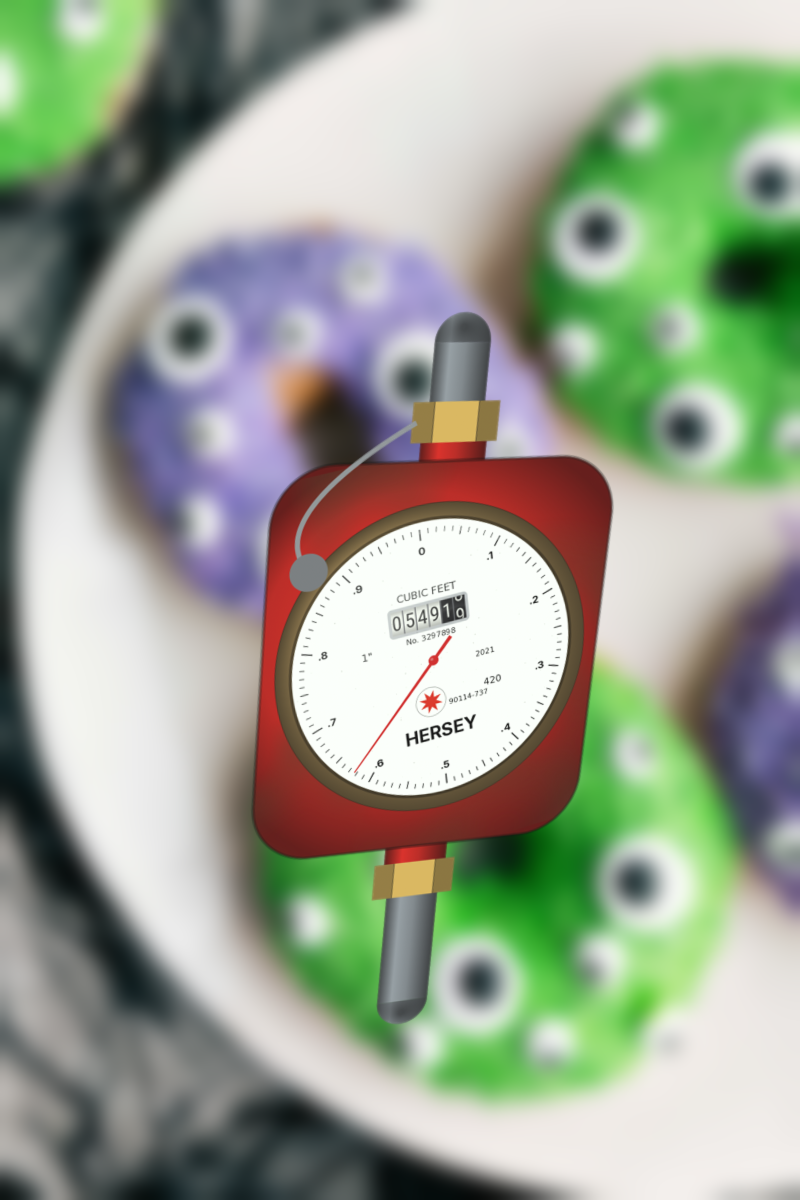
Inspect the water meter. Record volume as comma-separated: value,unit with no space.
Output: 54918.62,ft³
